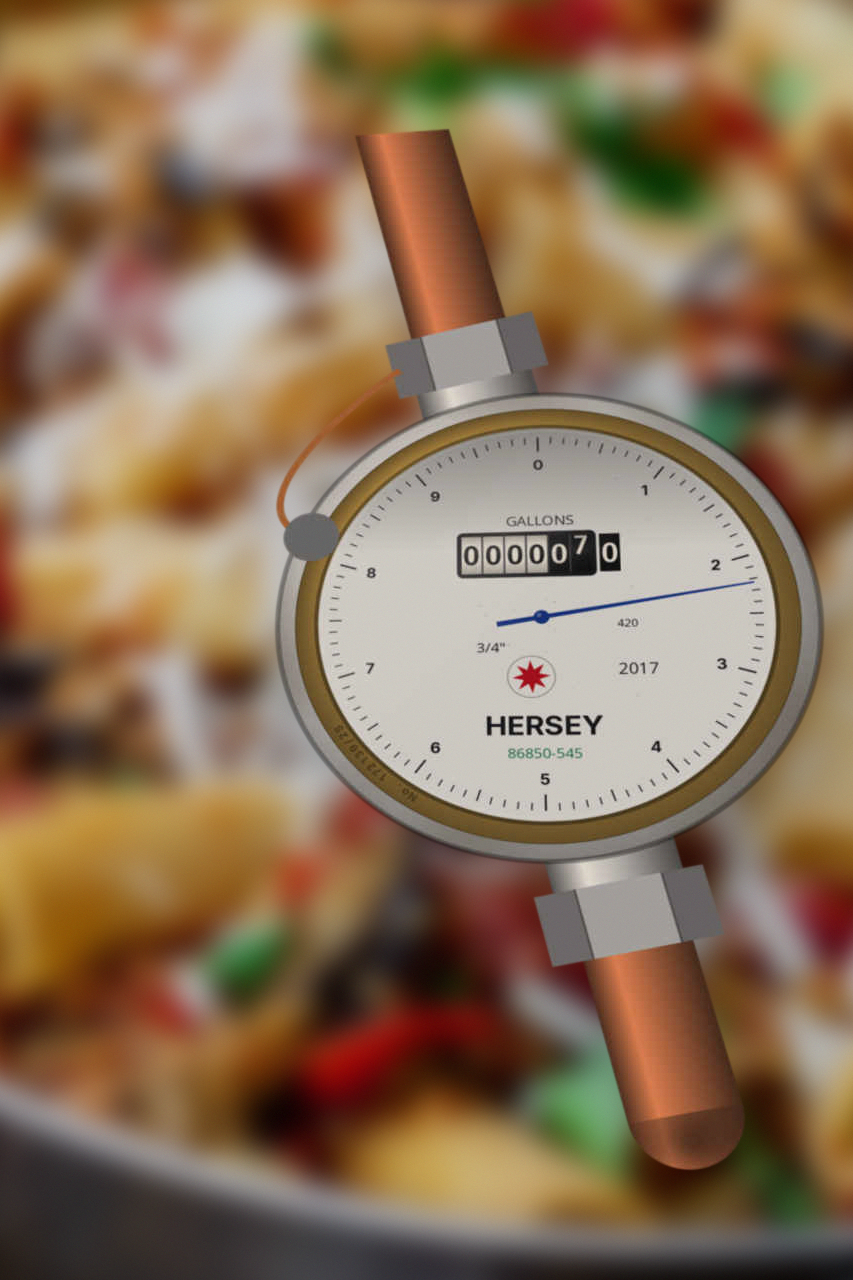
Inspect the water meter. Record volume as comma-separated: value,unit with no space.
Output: 72.2,gal
